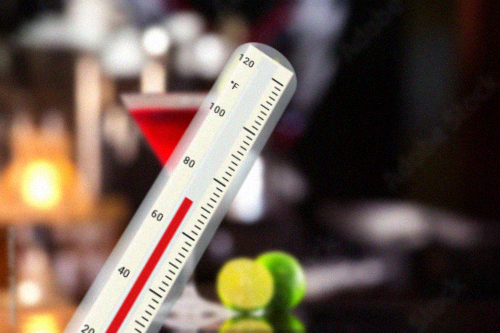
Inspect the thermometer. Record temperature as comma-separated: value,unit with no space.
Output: 70,°F
